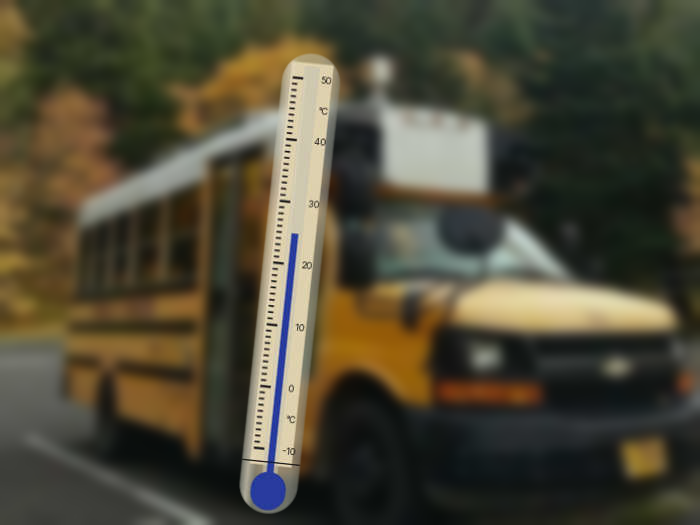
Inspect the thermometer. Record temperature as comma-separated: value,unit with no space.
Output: 25,°C
